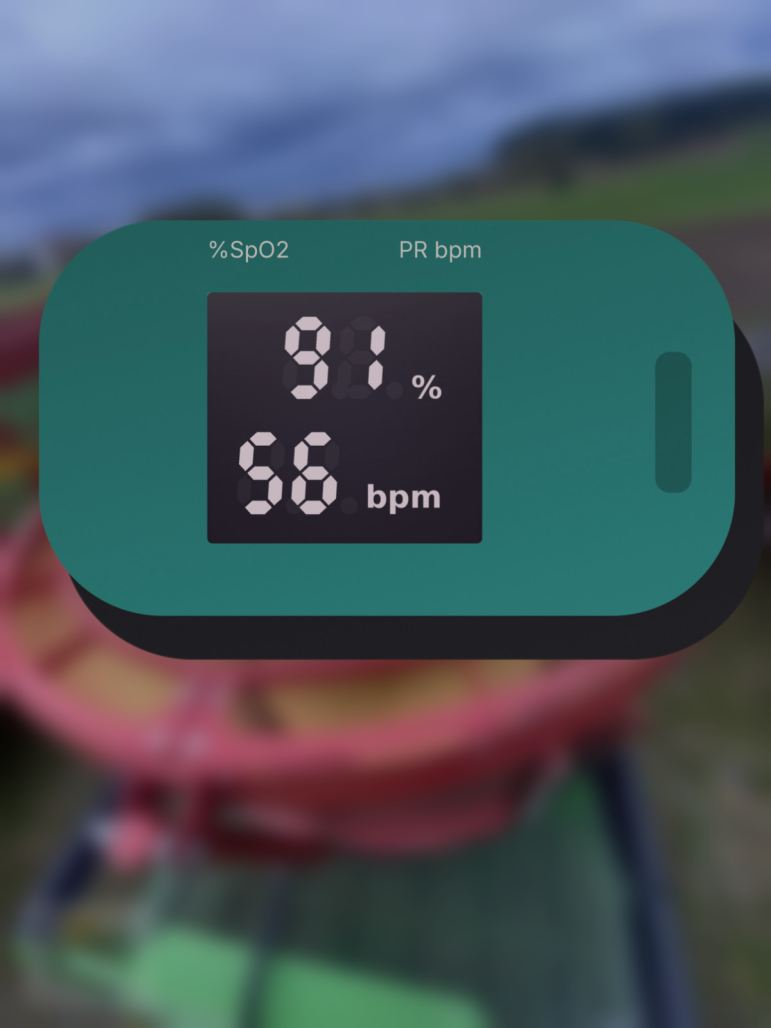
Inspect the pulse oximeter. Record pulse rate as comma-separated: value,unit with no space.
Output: 56,bpm
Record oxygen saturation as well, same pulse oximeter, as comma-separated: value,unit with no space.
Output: 91,%
